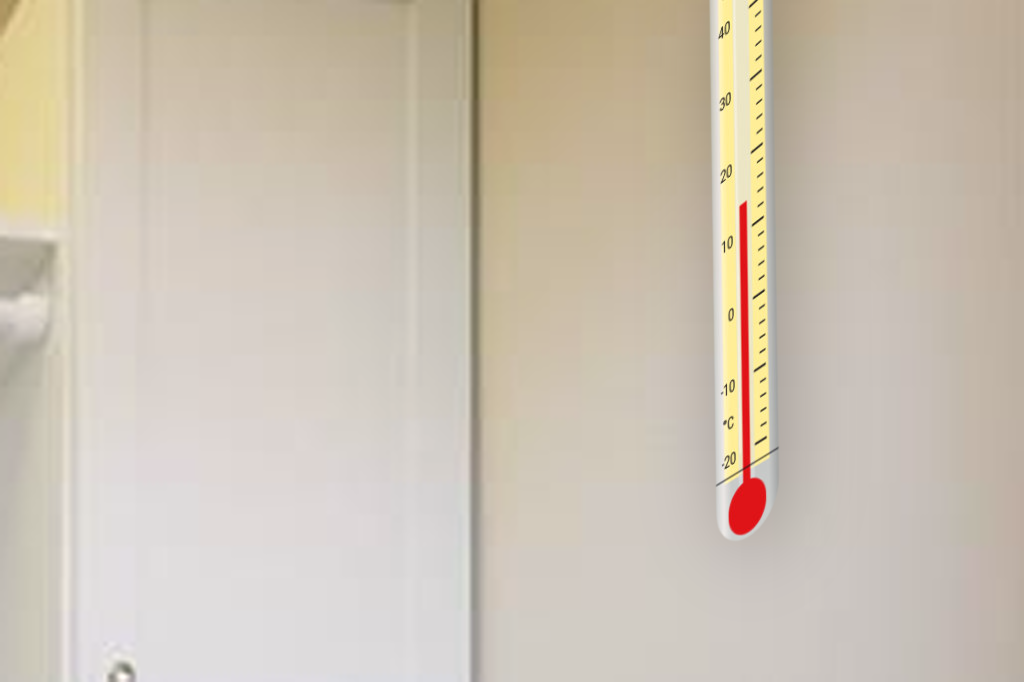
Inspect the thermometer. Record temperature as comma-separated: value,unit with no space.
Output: 14,°C
